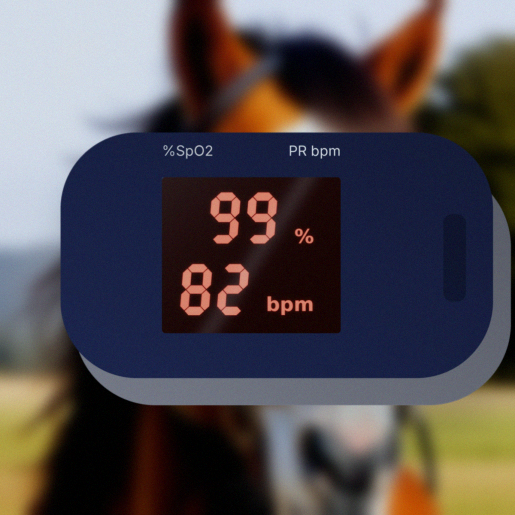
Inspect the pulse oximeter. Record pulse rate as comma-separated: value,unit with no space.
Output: 82,bpm
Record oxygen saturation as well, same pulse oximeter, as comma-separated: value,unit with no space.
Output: 99,%
